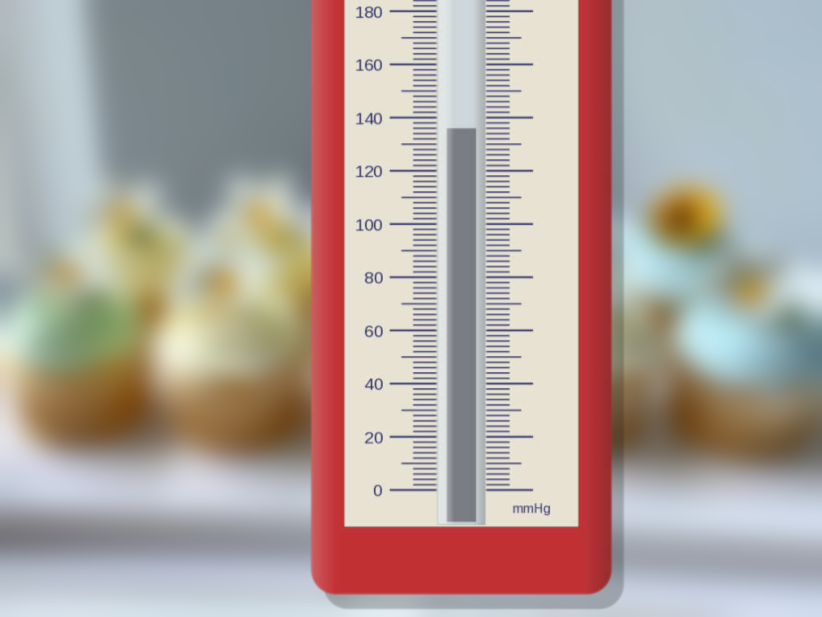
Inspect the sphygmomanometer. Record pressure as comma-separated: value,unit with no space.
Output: 136,mmHg
